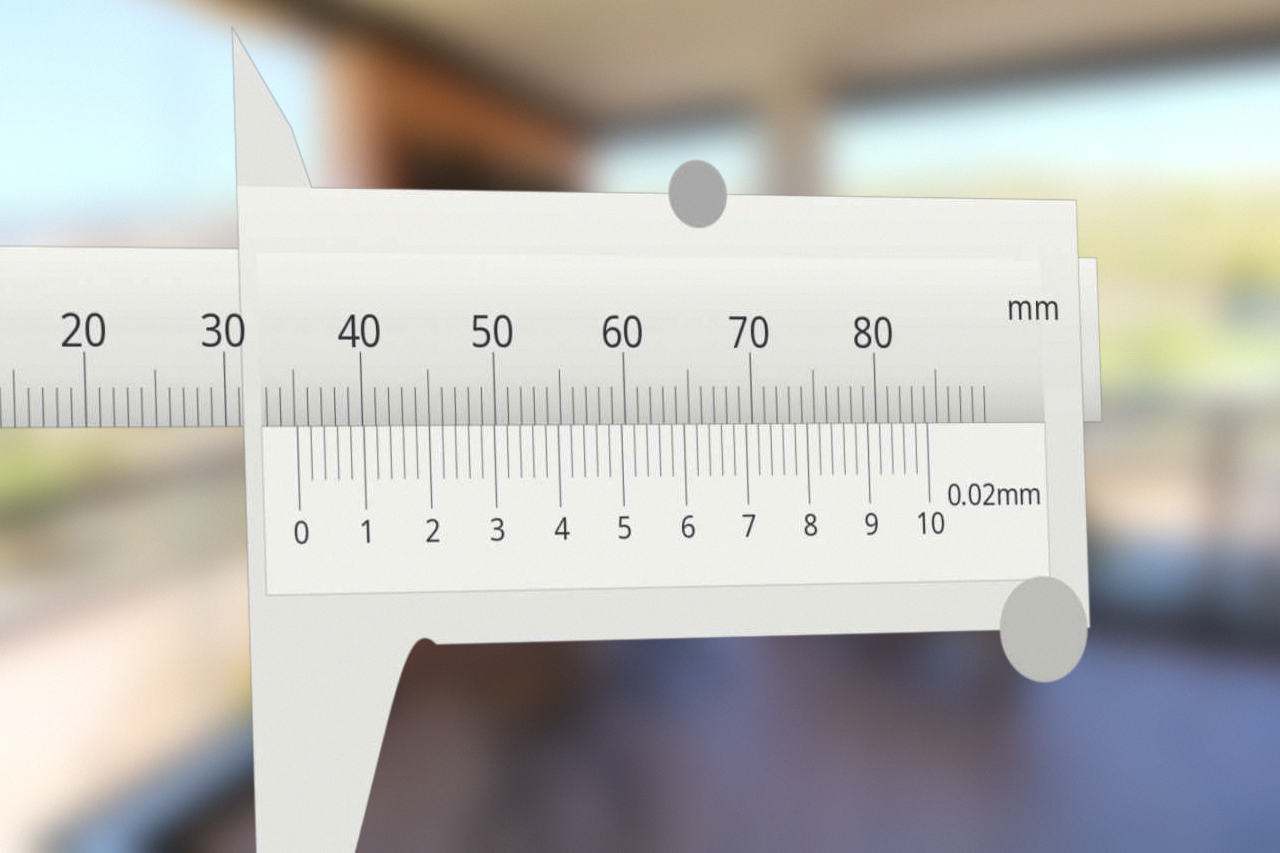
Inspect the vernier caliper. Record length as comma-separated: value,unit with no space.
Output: 35.2,mm
